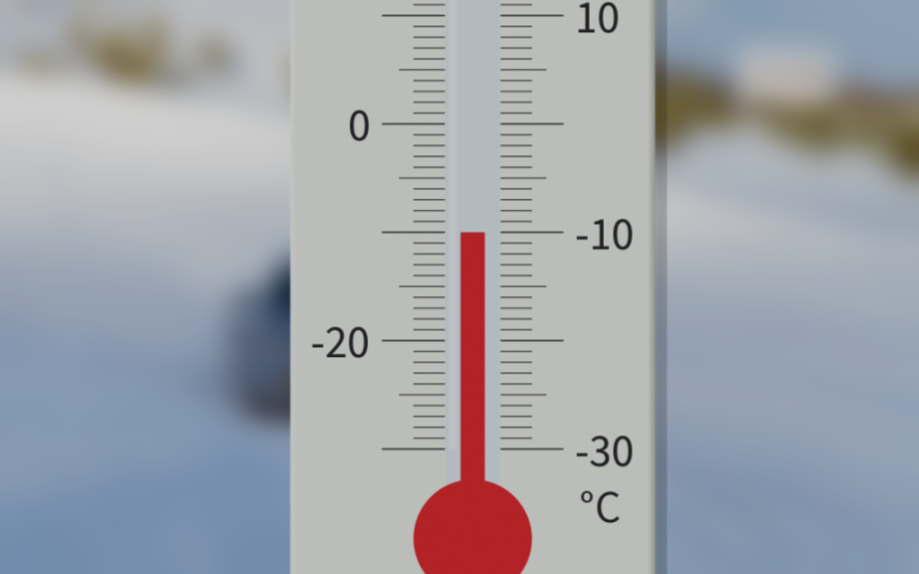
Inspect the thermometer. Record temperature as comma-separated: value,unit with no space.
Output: -10,°C
